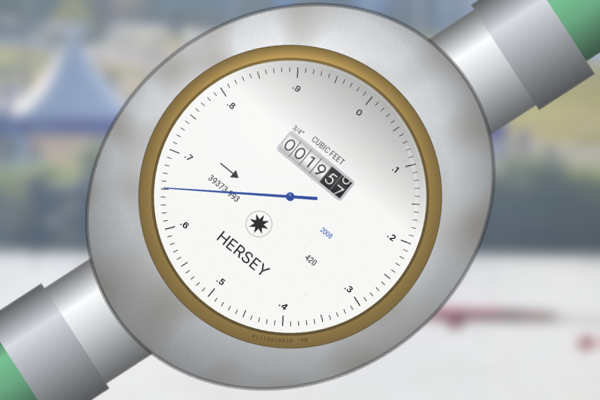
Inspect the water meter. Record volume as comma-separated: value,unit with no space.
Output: 1956.65,ft³
